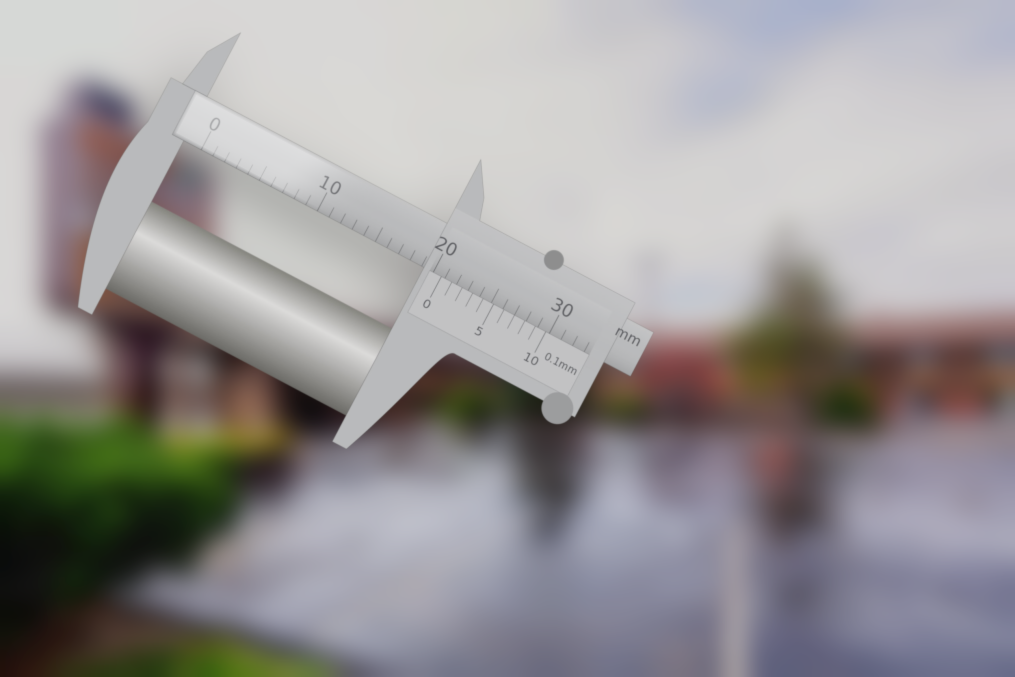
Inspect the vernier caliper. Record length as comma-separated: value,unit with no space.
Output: 20.7,mm
